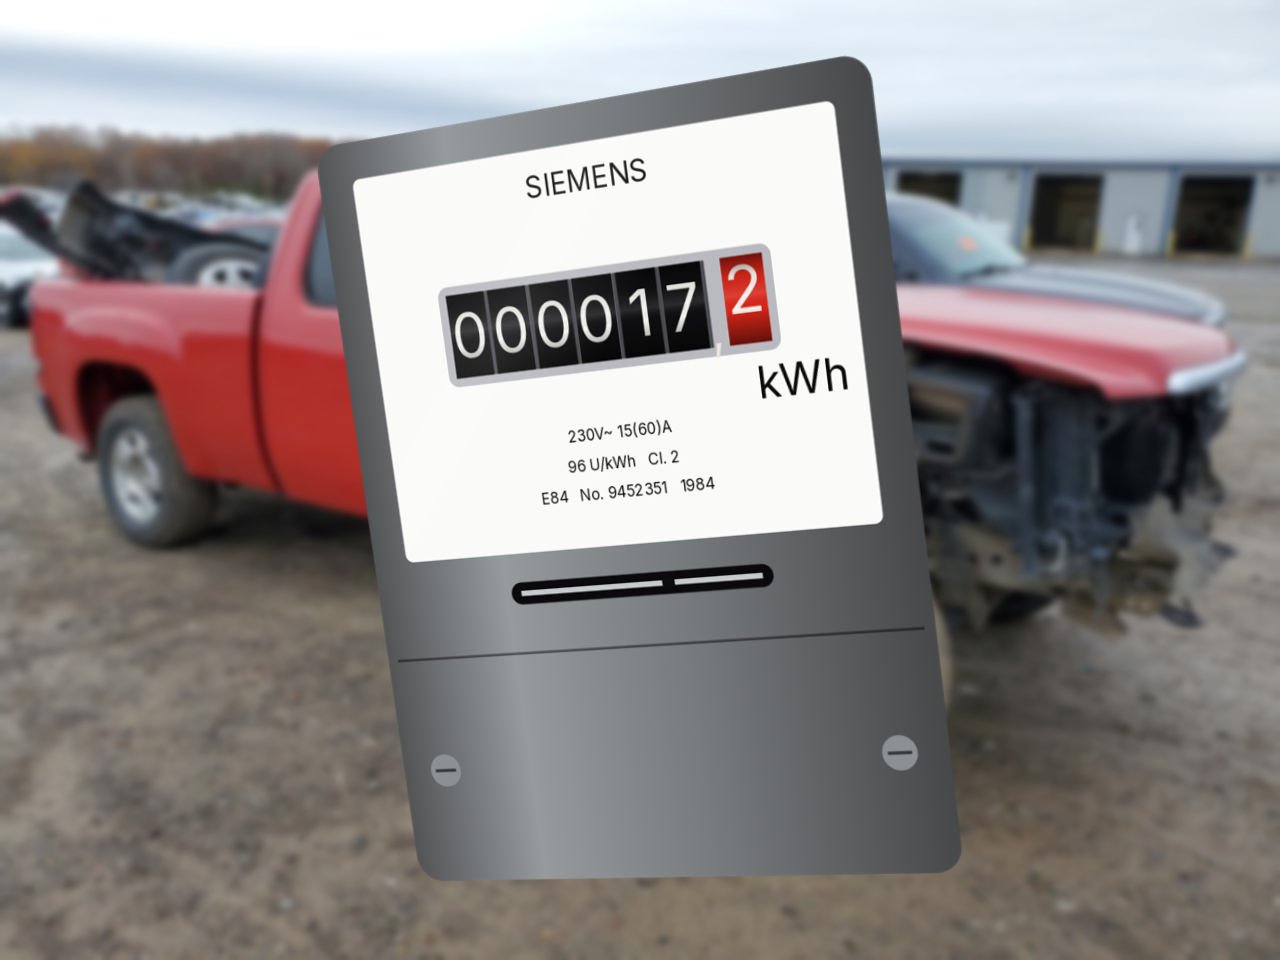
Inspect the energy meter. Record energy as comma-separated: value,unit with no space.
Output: 17.2,kWh
